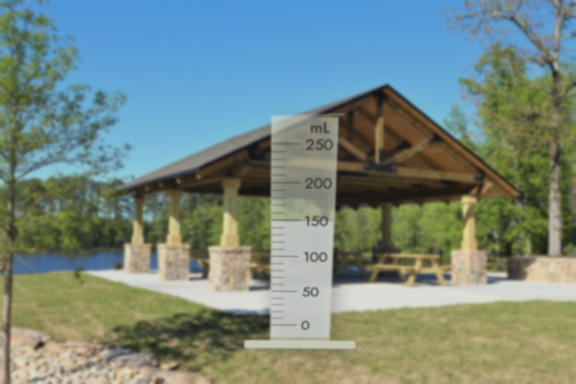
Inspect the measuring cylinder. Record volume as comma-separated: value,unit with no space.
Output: 150,mL
